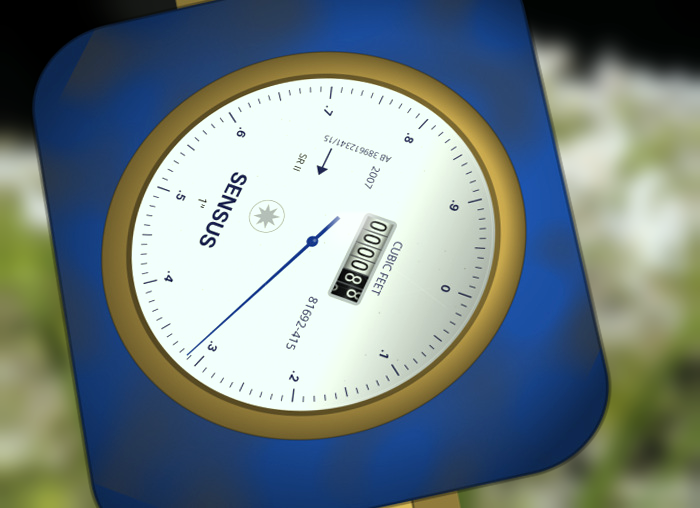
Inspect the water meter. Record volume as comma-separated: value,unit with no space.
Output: 88.31,ft³
